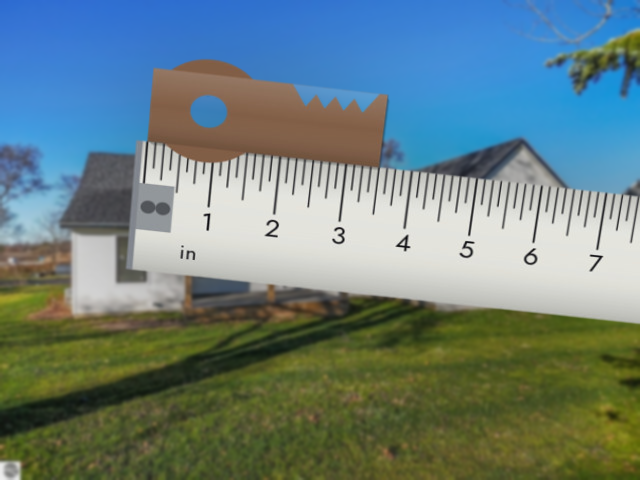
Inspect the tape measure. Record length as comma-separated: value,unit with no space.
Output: 3.5,in
